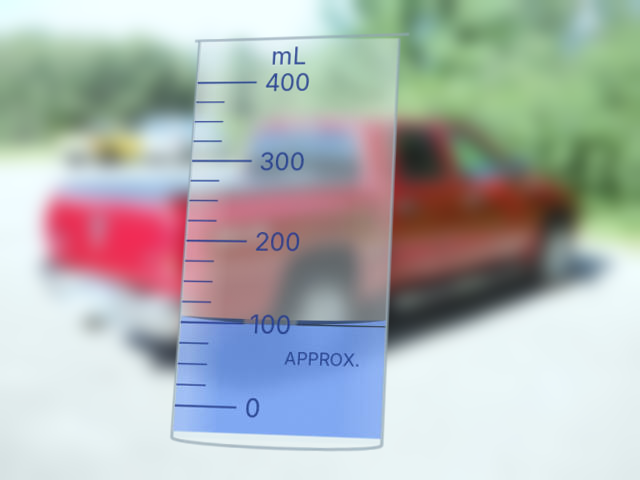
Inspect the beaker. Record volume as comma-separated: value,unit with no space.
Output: 100,mL
